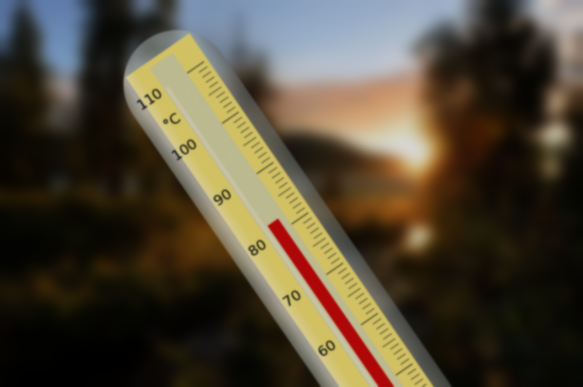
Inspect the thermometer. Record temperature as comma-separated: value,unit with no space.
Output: 82,°C
